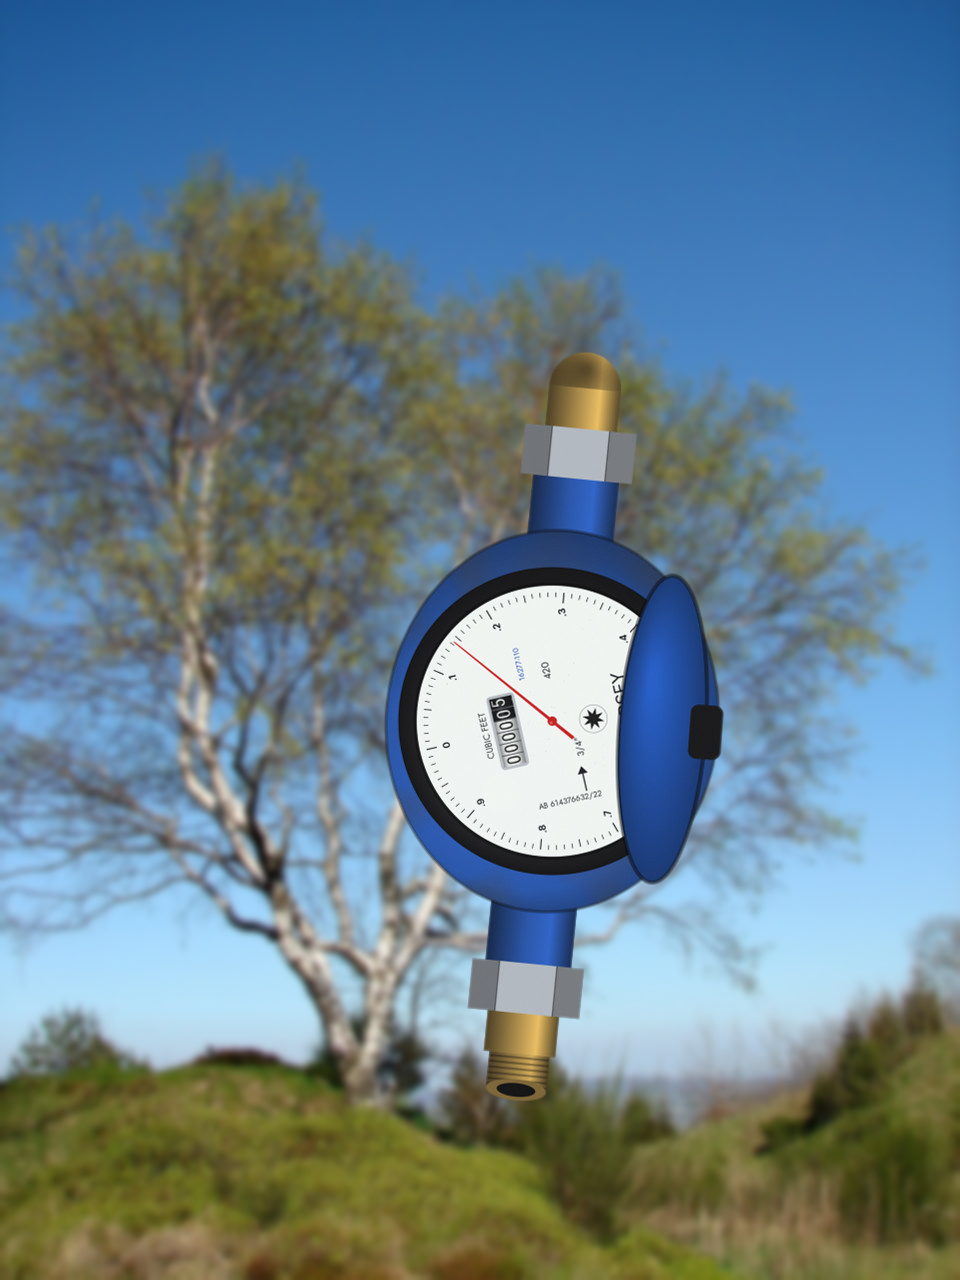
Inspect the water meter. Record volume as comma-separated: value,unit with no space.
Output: 5.14,ft³
